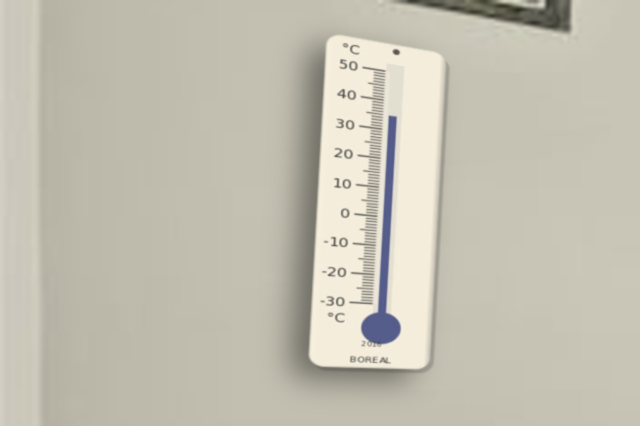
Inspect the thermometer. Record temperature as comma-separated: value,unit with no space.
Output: 35,°C
